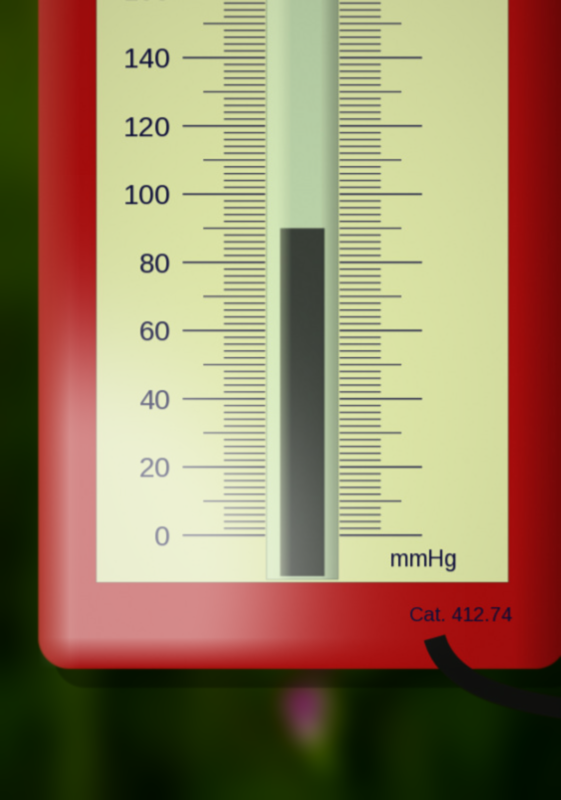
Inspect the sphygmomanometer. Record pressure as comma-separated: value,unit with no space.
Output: 90,mmHg
